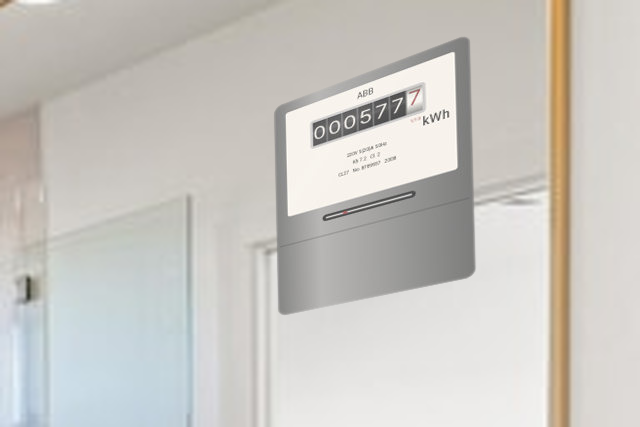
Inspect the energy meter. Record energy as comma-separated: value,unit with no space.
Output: 577.7,kWh
